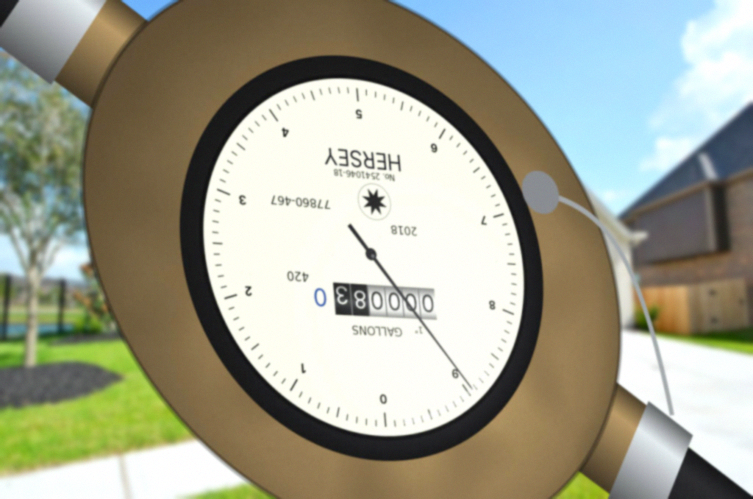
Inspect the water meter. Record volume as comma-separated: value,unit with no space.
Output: 828.9,gal
